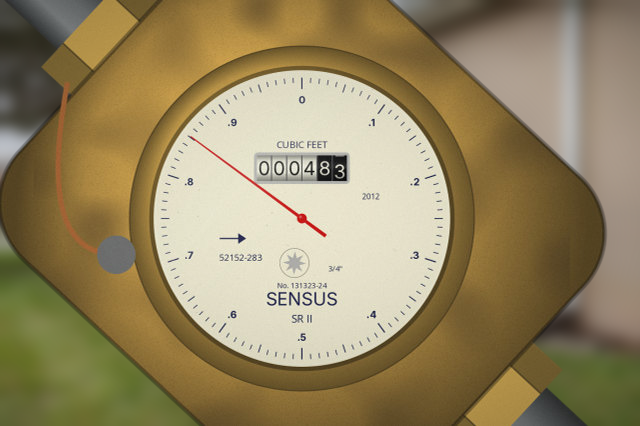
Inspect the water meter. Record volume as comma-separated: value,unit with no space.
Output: 482.85,ft³
